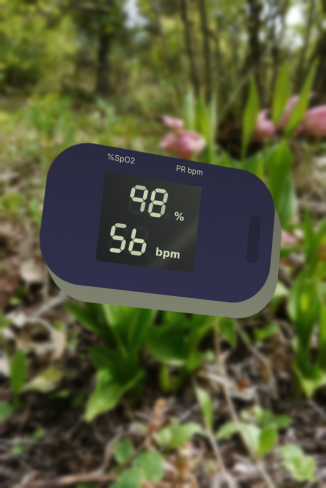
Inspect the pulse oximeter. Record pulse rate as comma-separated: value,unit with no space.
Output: 56,bpm
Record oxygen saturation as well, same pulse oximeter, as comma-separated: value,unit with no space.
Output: 98,%
